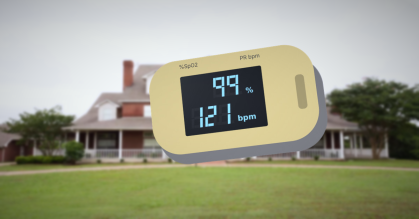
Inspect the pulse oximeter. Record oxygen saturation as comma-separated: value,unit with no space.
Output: 99,%
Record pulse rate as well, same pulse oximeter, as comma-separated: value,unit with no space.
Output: 121,bpm
